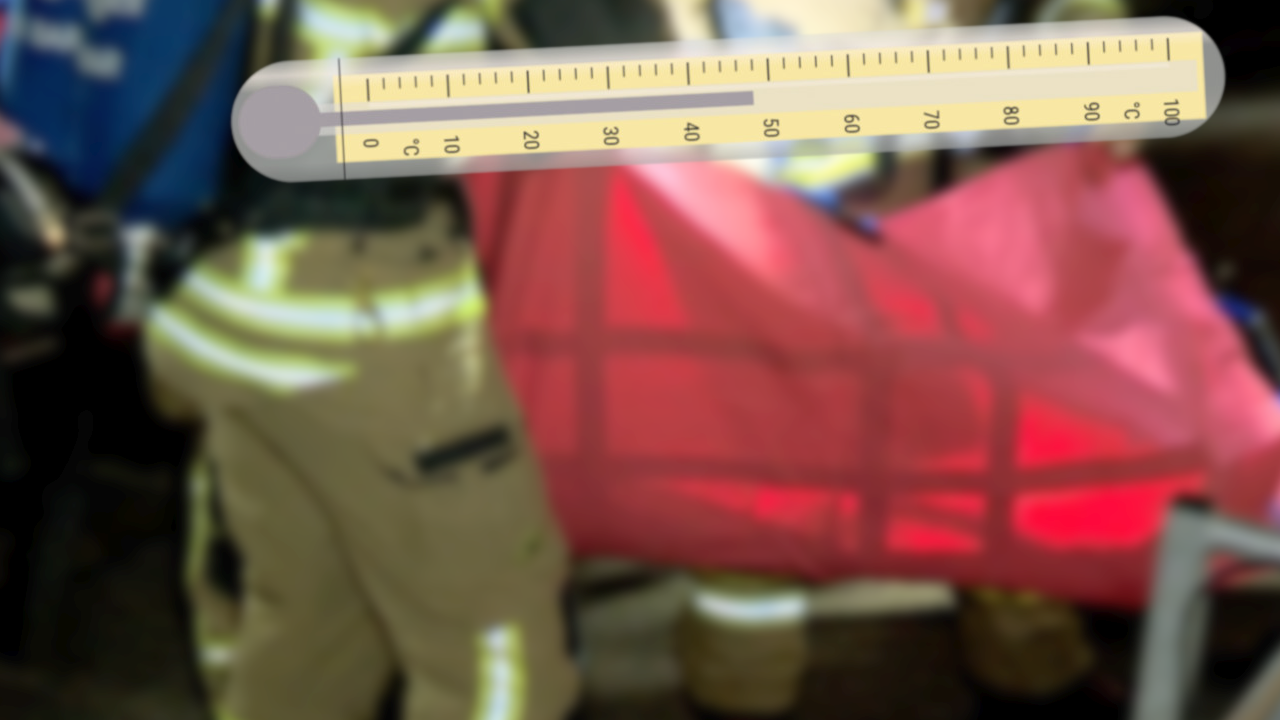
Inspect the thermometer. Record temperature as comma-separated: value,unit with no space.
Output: 48,°C
